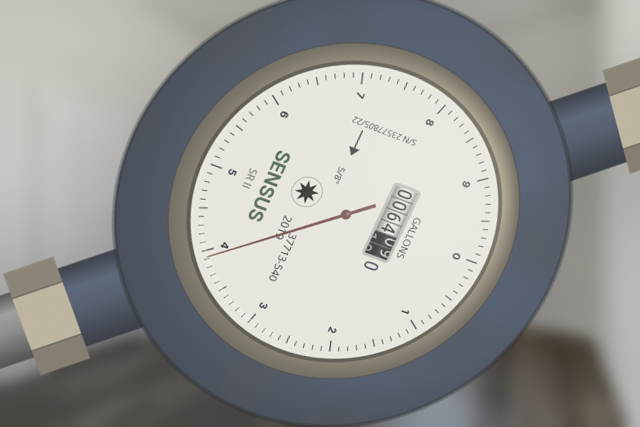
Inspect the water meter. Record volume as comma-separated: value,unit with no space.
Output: 64093.9,gal
